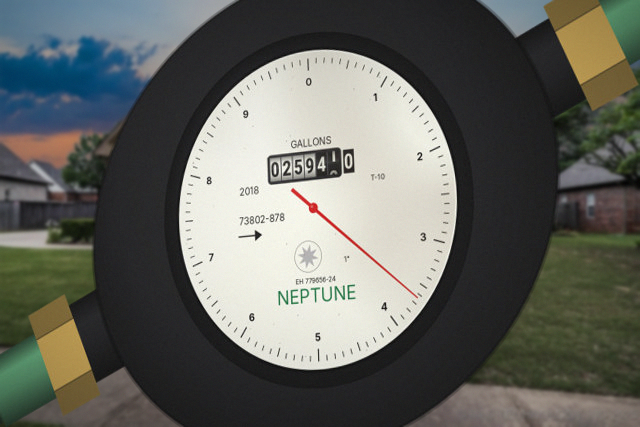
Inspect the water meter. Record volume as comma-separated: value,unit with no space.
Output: 259413.6,gal
